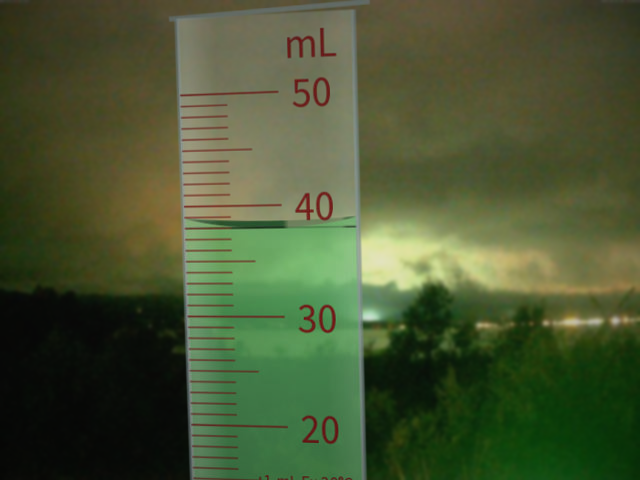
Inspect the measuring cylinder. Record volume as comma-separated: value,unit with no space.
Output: 38,mL
